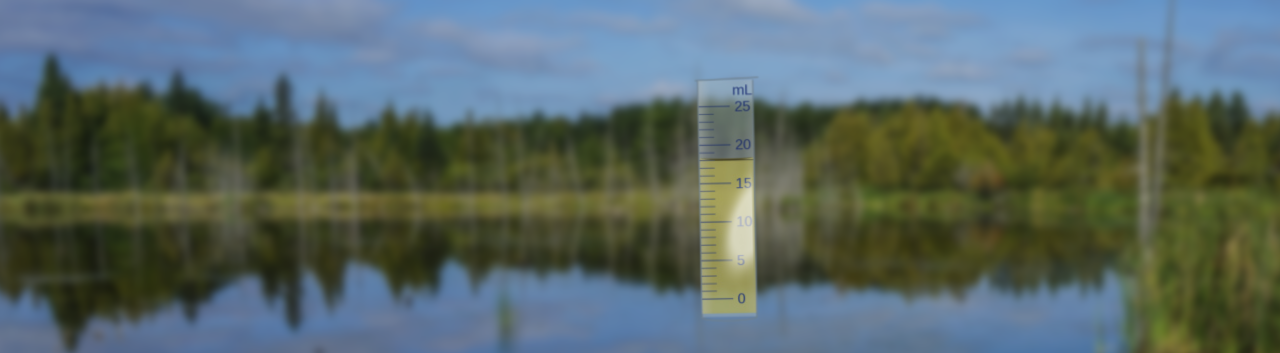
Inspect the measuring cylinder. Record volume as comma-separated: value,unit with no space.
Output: 18,mL
